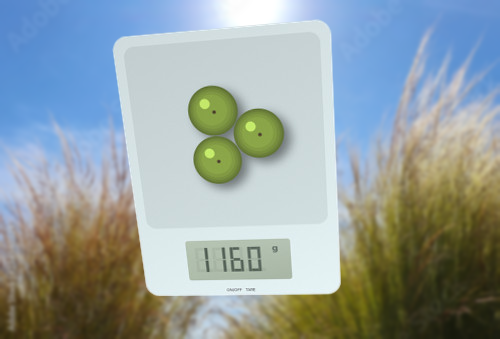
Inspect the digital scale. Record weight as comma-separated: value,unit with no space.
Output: 1160,g
